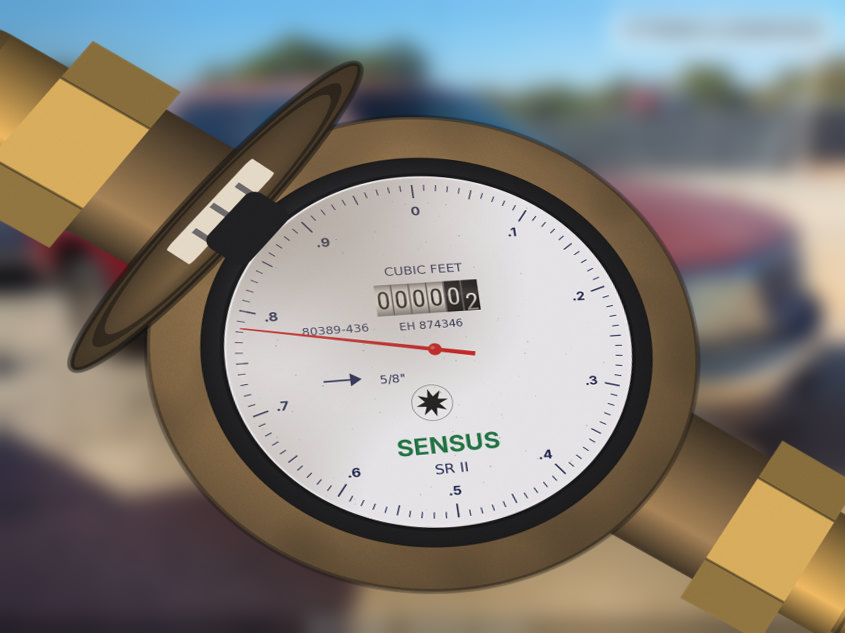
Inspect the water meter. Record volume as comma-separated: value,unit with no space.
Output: 1.78,ft³
